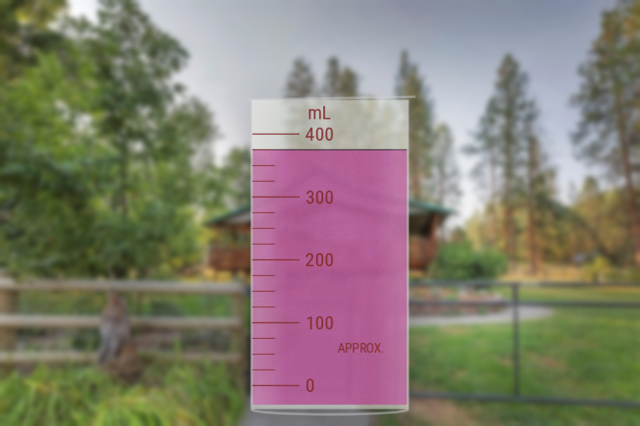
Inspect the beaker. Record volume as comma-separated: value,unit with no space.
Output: 375,mL
